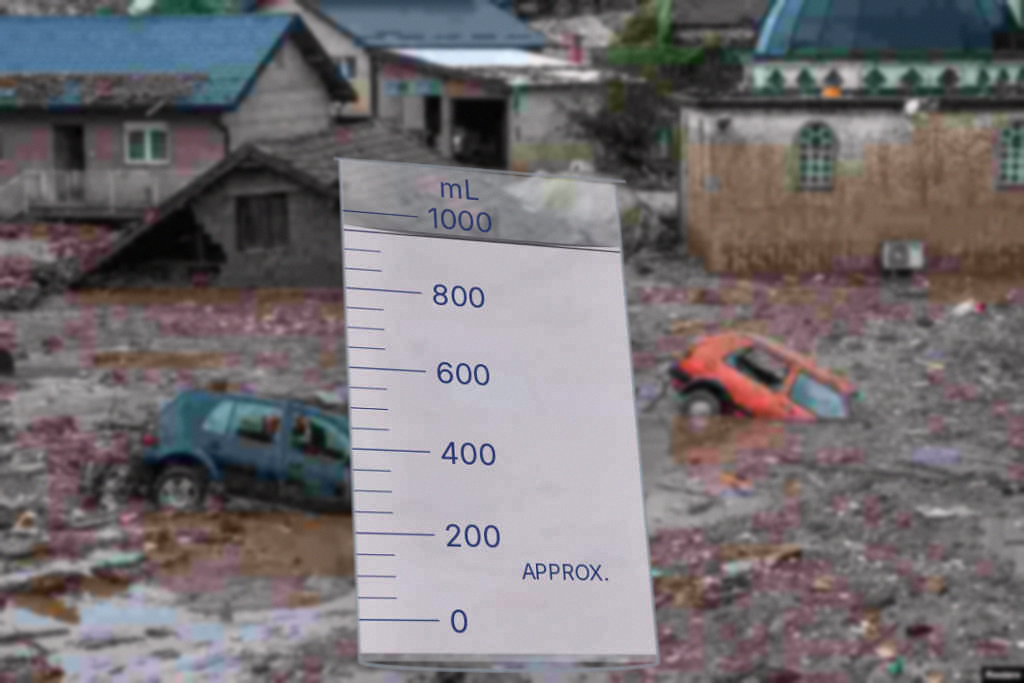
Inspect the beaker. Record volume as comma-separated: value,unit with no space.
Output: 950,mL
